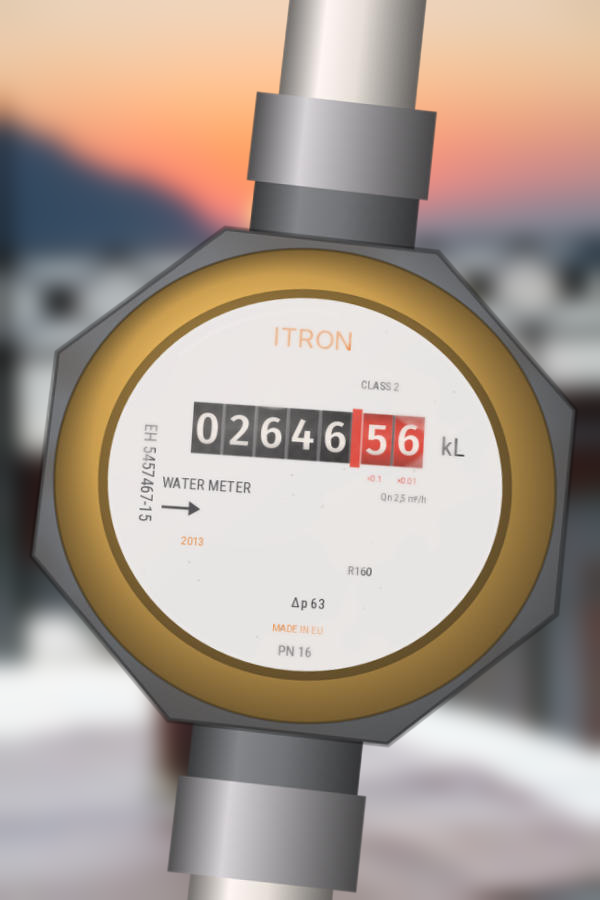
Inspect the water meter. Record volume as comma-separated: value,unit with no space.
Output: 2646.56,kL
